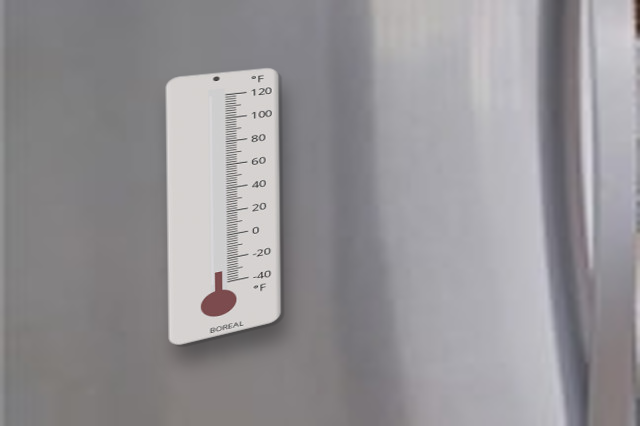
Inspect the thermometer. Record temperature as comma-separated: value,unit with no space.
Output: -30,°F
